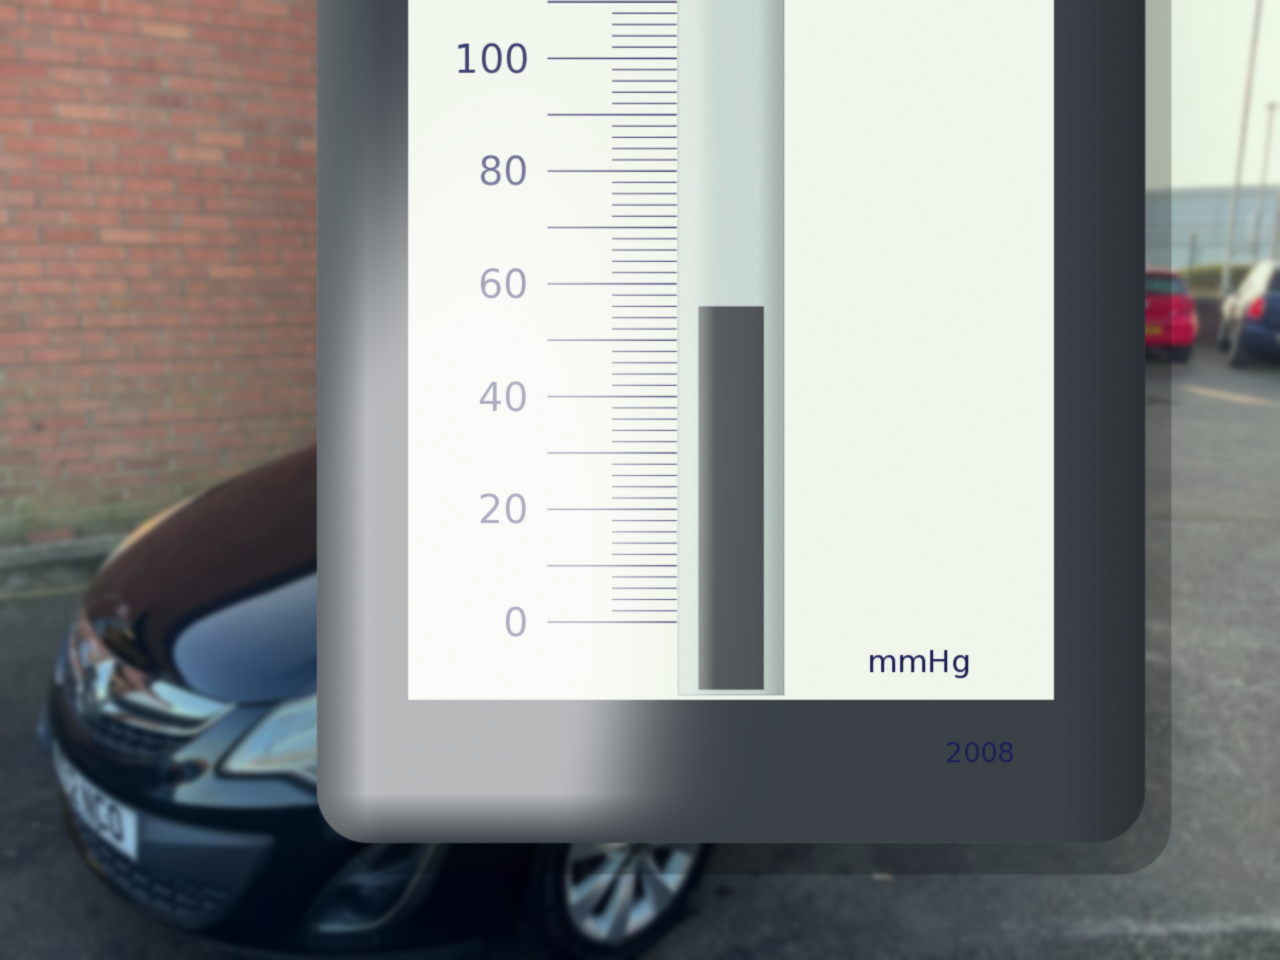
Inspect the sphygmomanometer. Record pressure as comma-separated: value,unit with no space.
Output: 56,mmHg
